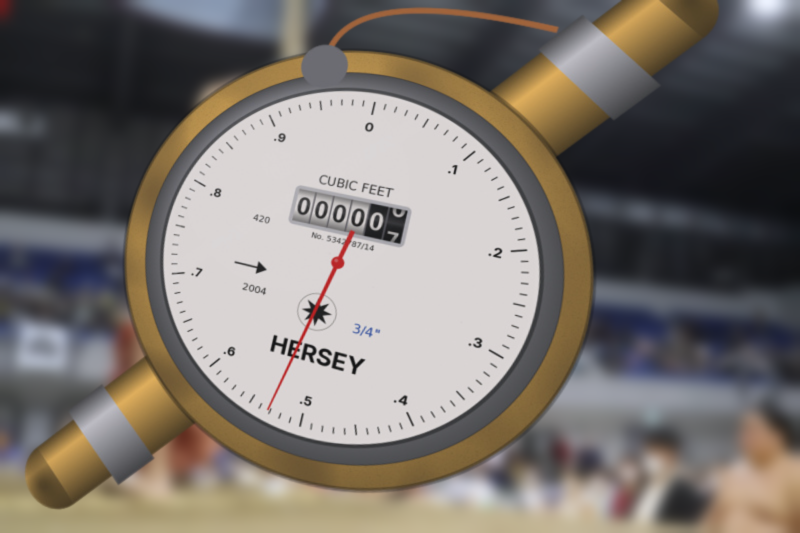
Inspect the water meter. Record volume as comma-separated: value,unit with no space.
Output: 6.53,ft³
